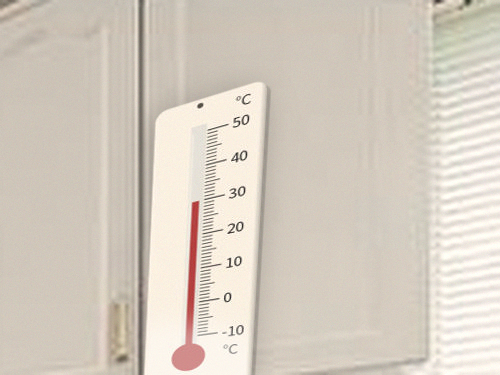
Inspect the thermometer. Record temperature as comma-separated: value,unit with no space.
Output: 30,°C
